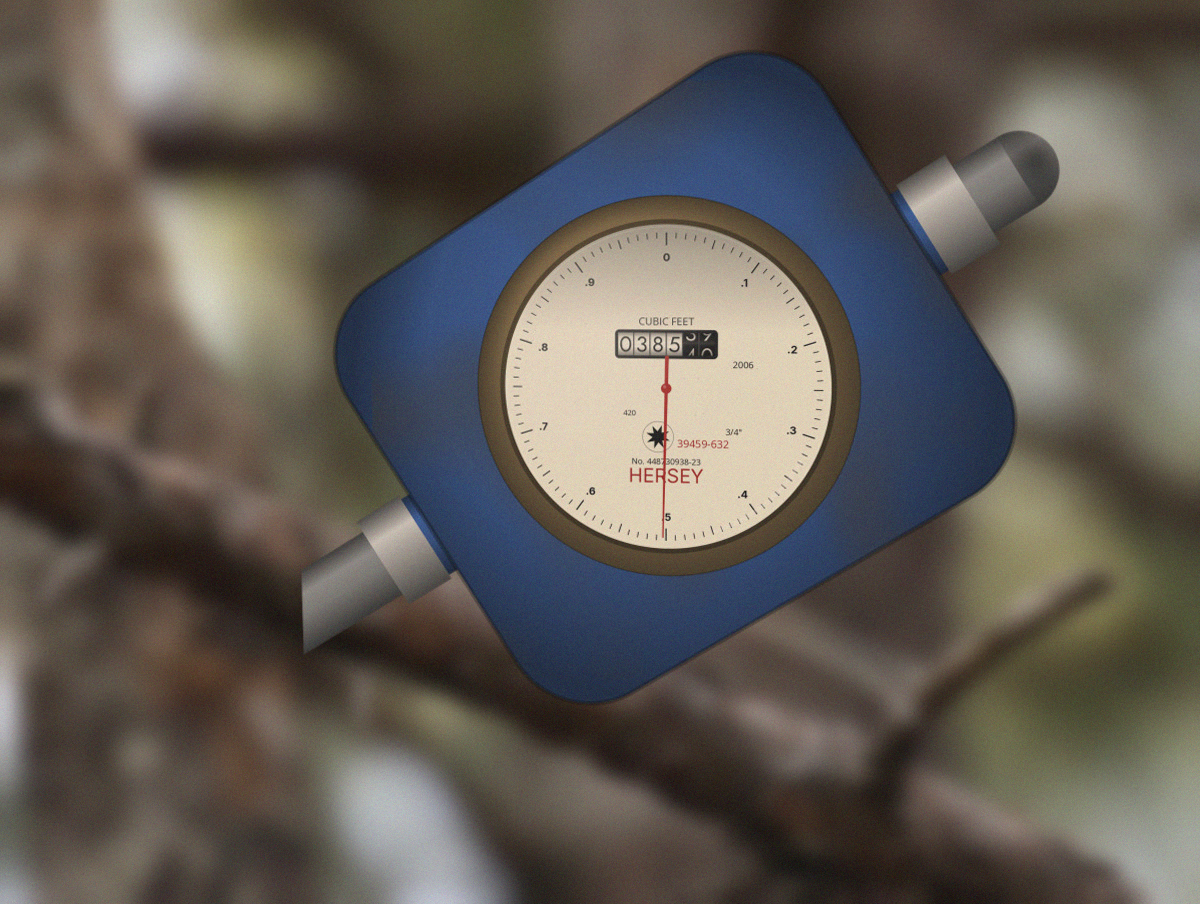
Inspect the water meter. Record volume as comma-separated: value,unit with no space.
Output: 38539.50,ft³
